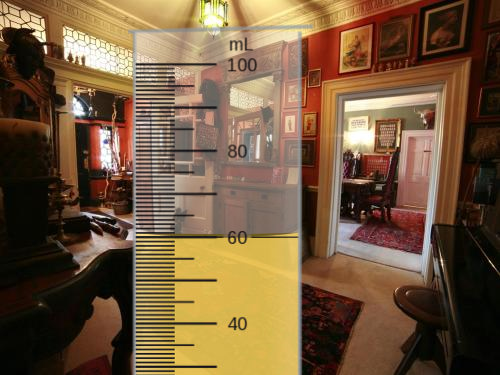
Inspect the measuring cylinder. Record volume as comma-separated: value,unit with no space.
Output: 60,mL
